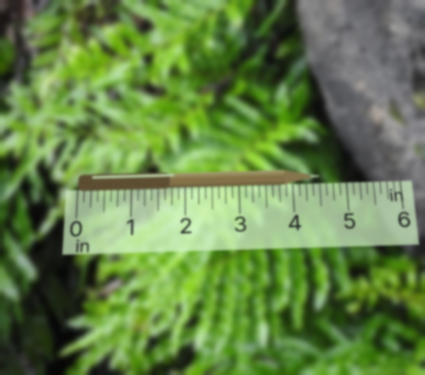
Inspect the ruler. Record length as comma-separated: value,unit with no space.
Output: 4.5,in
